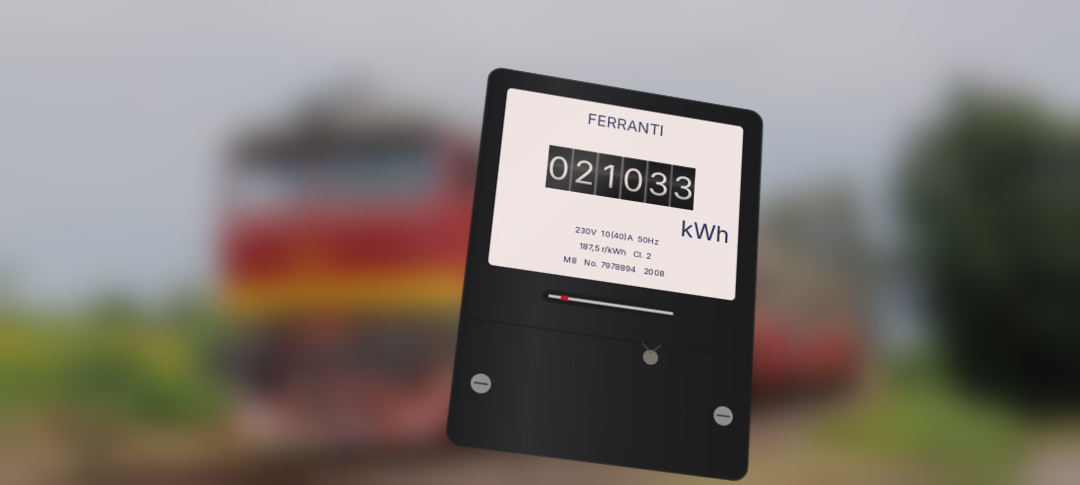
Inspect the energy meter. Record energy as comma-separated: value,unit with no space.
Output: 21033,kWh
